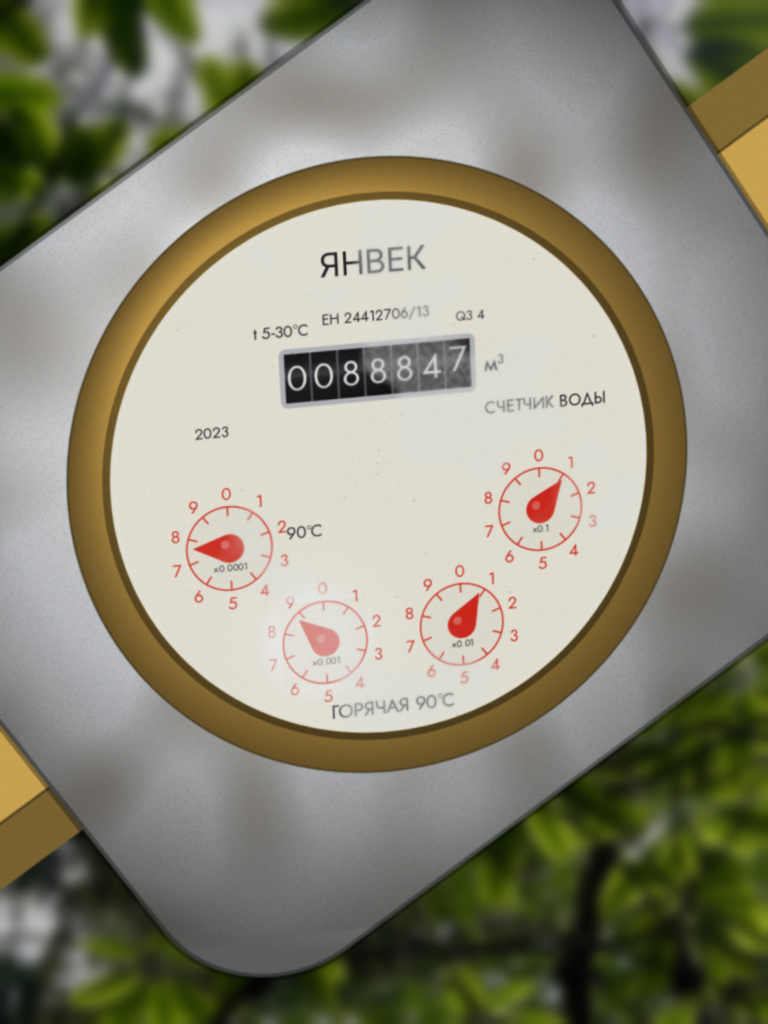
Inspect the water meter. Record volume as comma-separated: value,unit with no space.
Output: 88847.1087,m³
